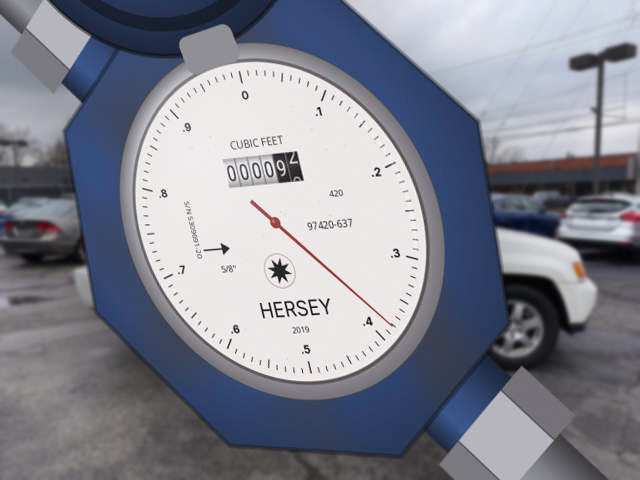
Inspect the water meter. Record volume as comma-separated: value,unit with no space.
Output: 92.38,ft³
